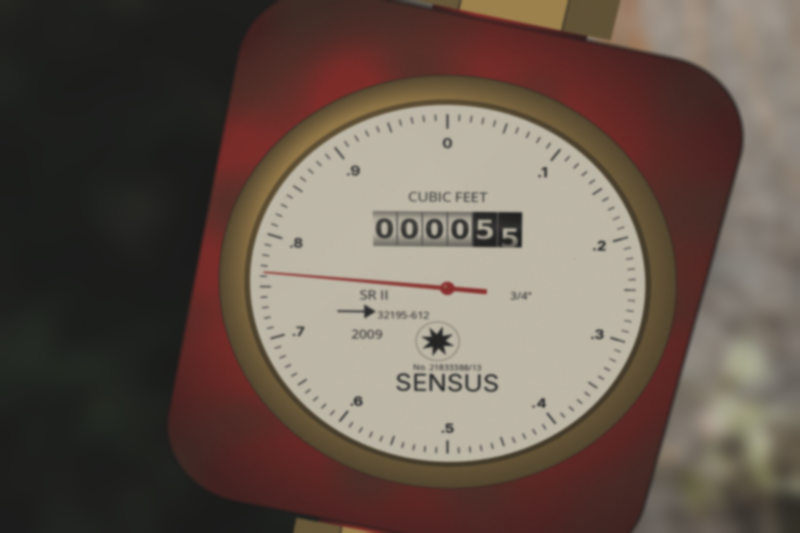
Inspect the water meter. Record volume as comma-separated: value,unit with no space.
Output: 54.76,ft³
